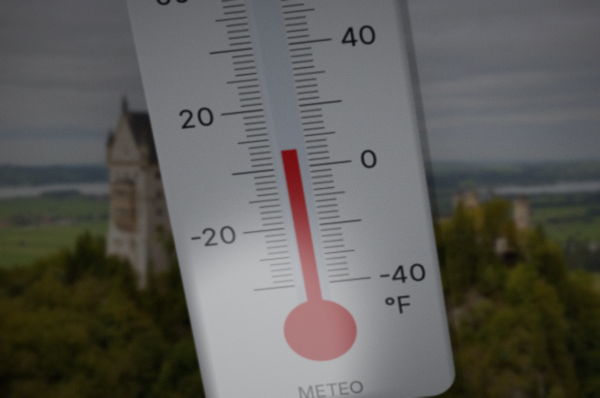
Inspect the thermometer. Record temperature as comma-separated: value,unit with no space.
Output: 6,°F
